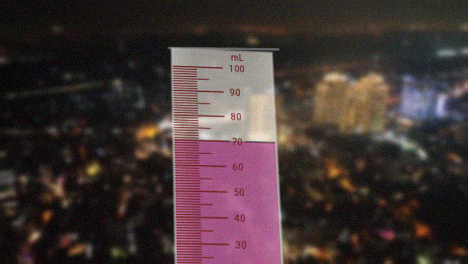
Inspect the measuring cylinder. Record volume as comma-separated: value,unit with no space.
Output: 70,mL
